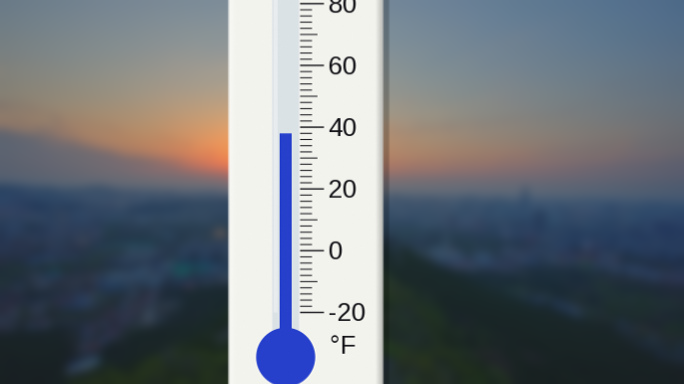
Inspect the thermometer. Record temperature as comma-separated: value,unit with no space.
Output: 38,°F
